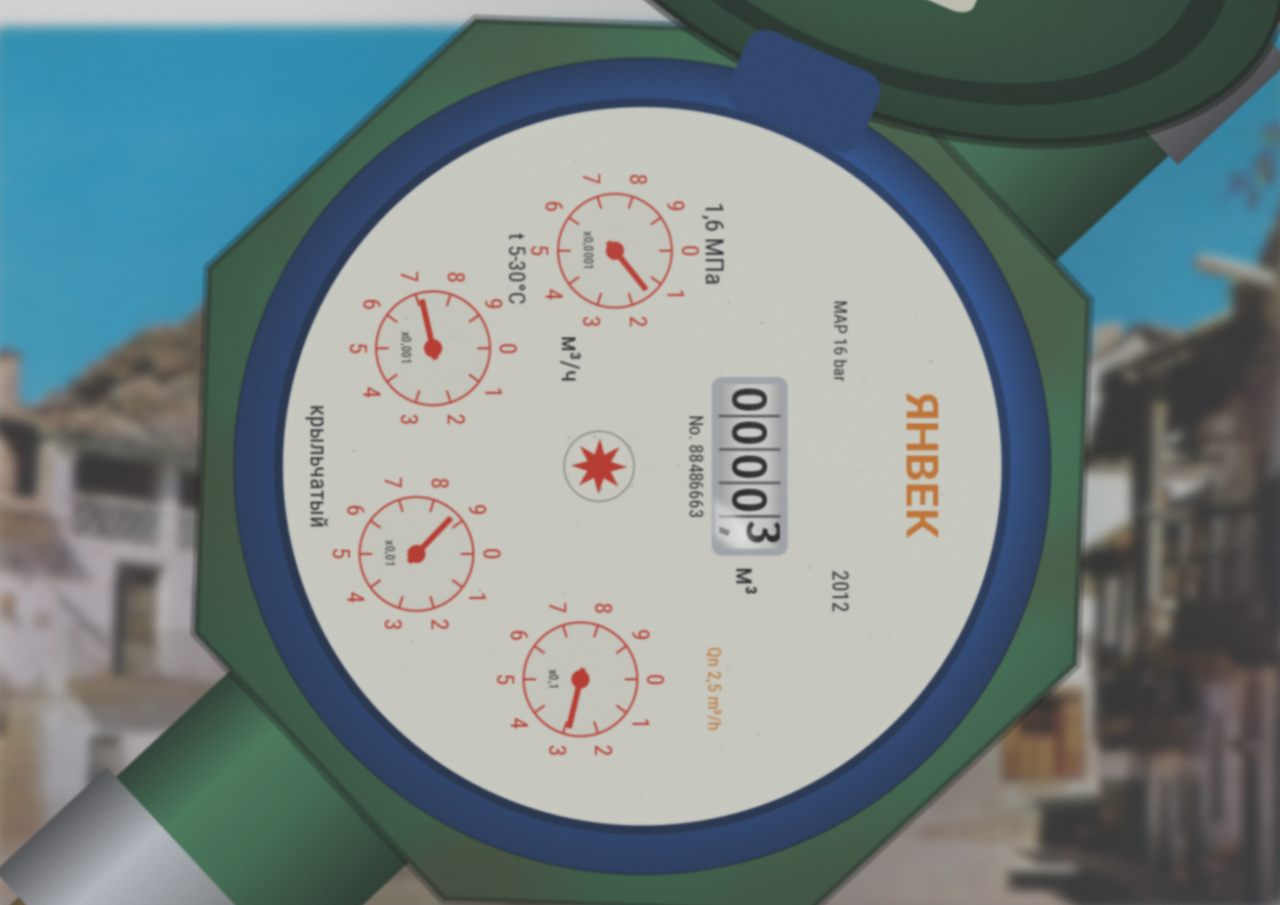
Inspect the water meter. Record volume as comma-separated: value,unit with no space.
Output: 3.2871,m³
